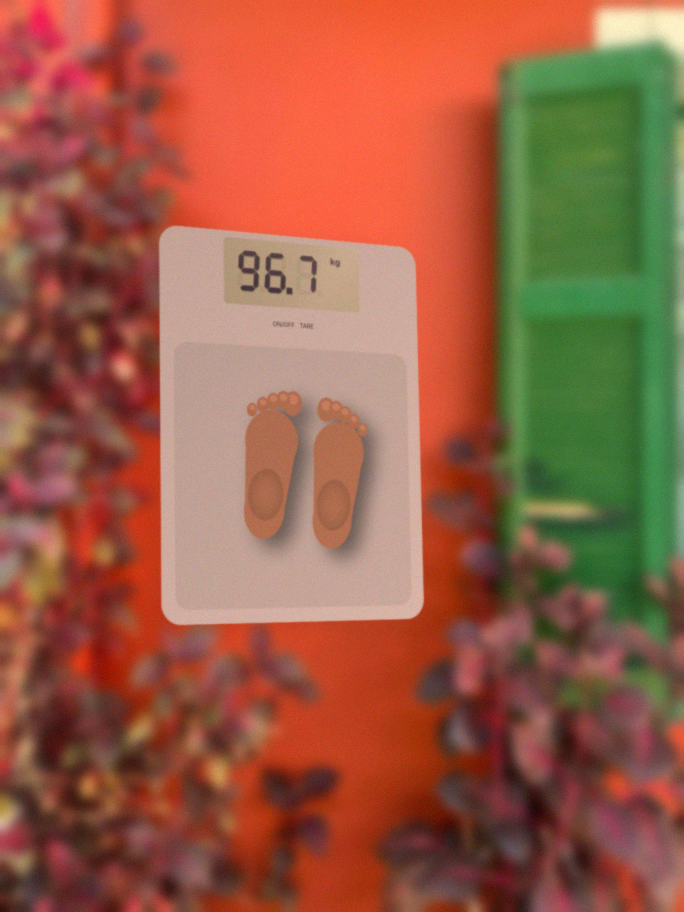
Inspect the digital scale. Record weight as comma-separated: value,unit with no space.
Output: 96.7,kg
